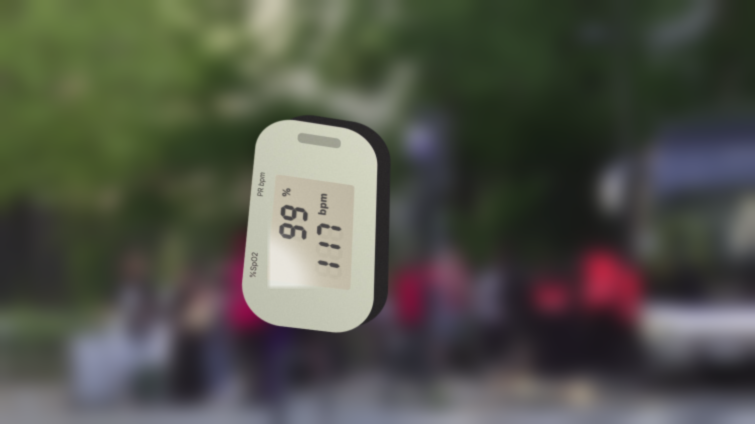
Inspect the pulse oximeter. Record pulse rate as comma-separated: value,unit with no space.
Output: 117,bpm
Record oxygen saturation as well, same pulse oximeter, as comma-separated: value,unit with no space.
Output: 99,%
